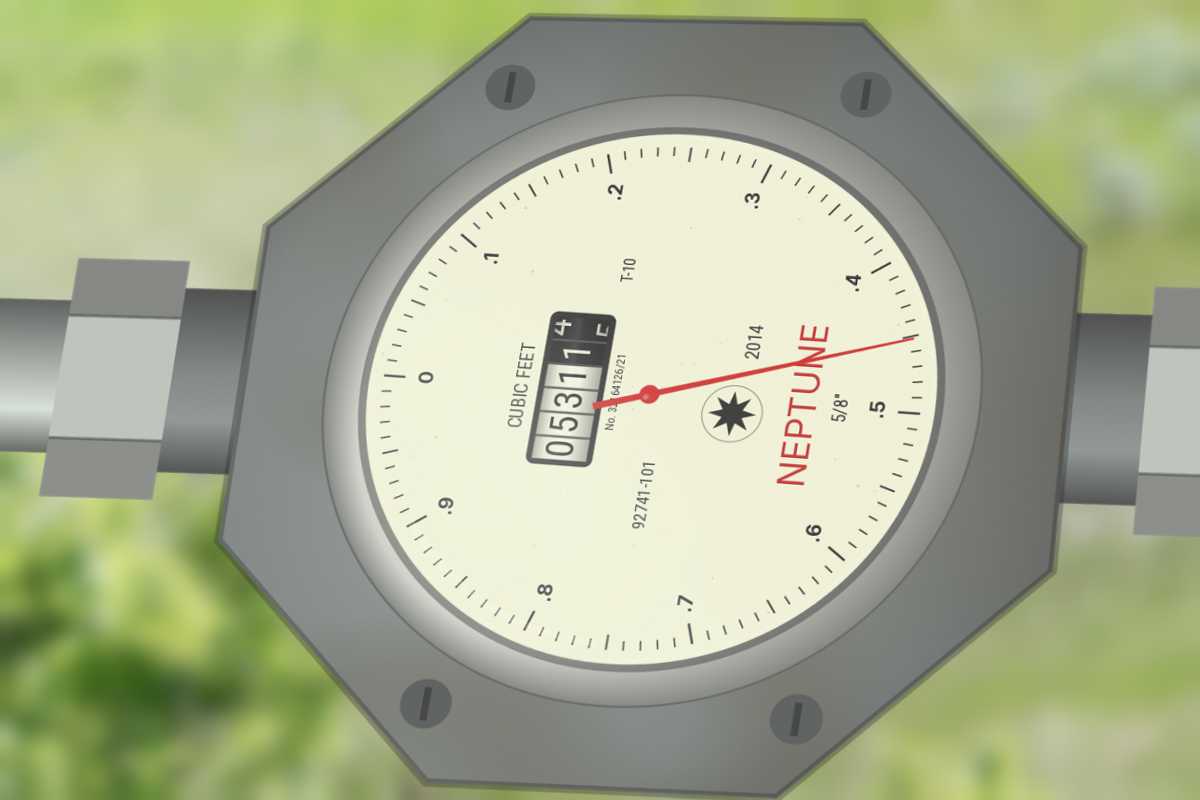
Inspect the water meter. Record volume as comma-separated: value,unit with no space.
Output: 53114.45,ft³
